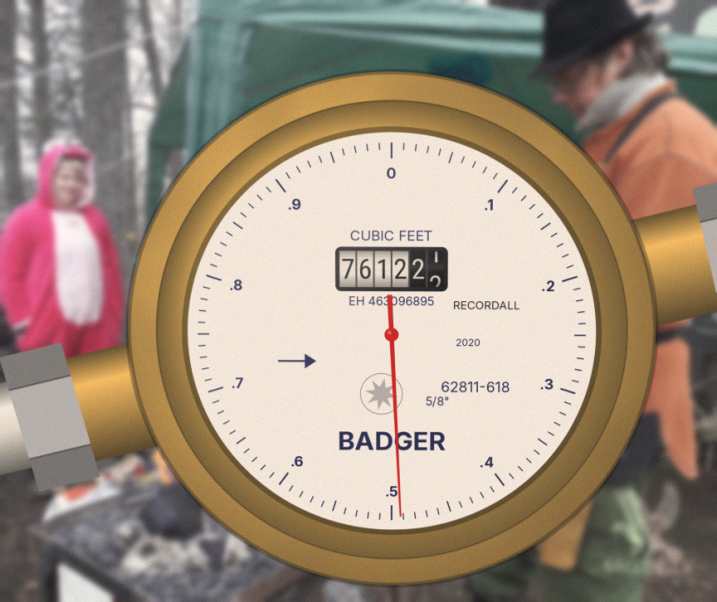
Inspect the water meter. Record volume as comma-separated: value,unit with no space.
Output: 761221.49,ft³
